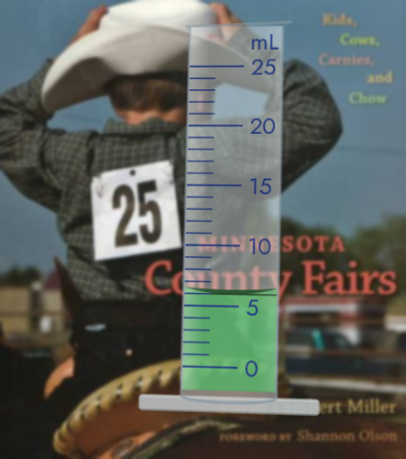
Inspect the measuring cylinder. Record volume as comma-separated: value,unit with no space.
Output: 6,mL
